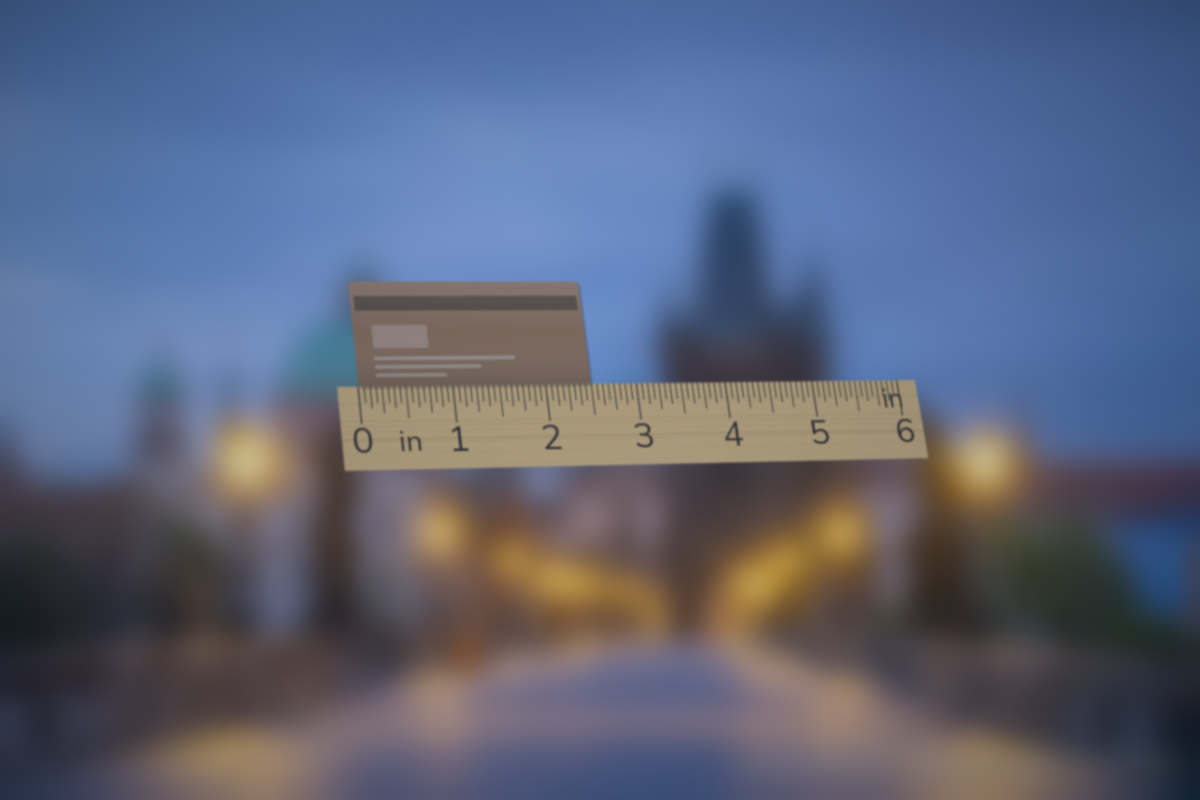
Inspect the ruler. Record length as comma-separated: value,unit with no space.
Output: 2.5,in
